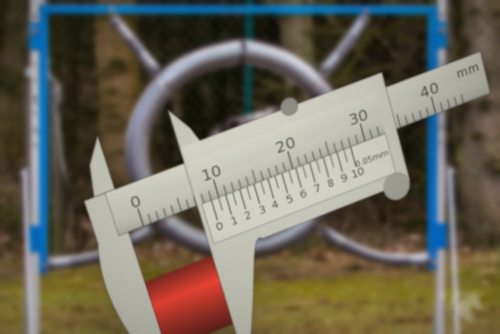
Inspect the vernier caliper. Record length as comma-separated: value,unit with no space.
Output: 9.0,mm
